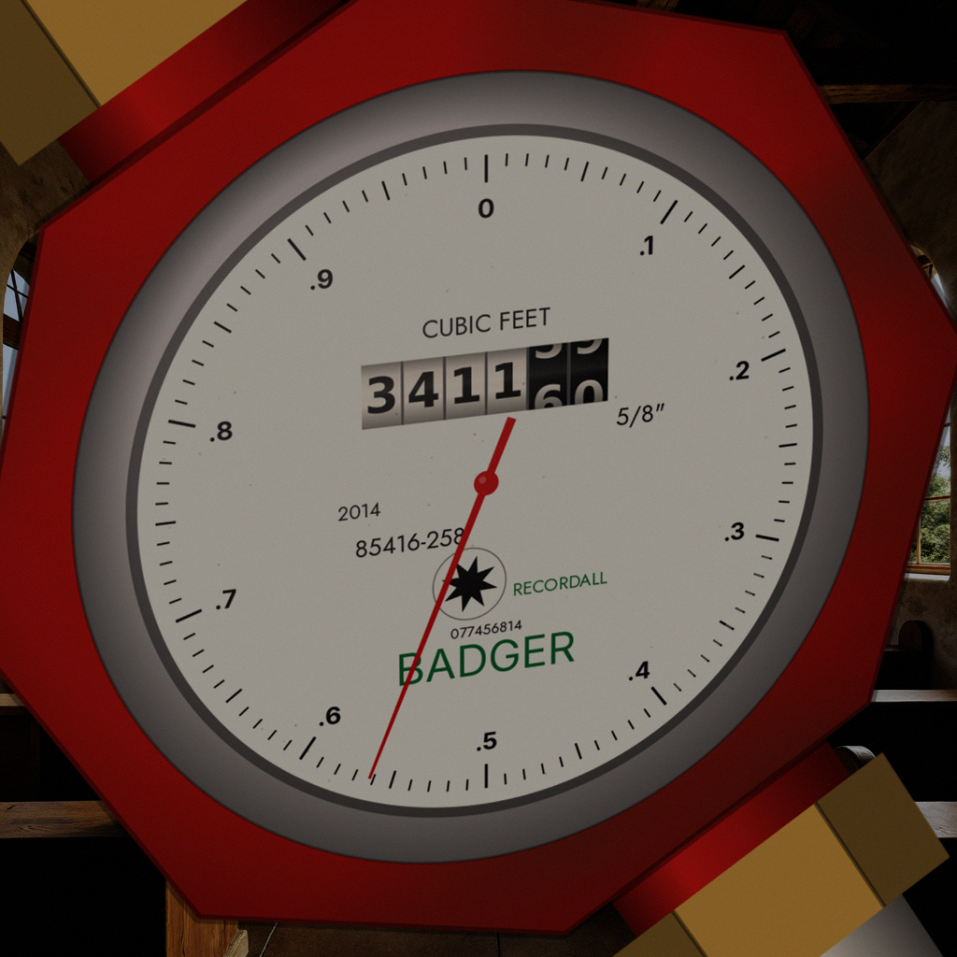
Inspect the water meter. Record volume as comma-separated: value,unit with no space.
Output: 341159.56,ft³
